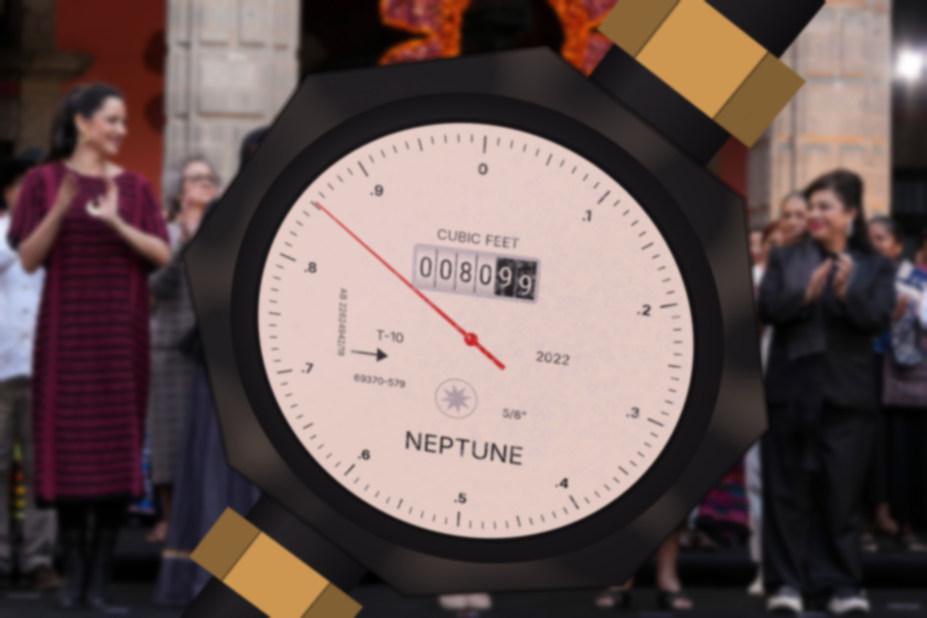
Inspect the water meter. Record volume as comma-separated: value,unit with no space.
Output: 8098.85,ft³
